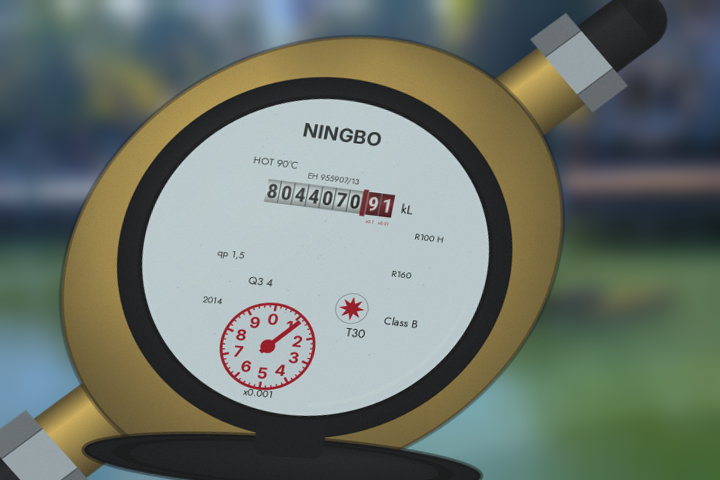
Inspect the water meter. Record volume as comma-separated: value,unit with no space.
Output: 8044070.911,kL
